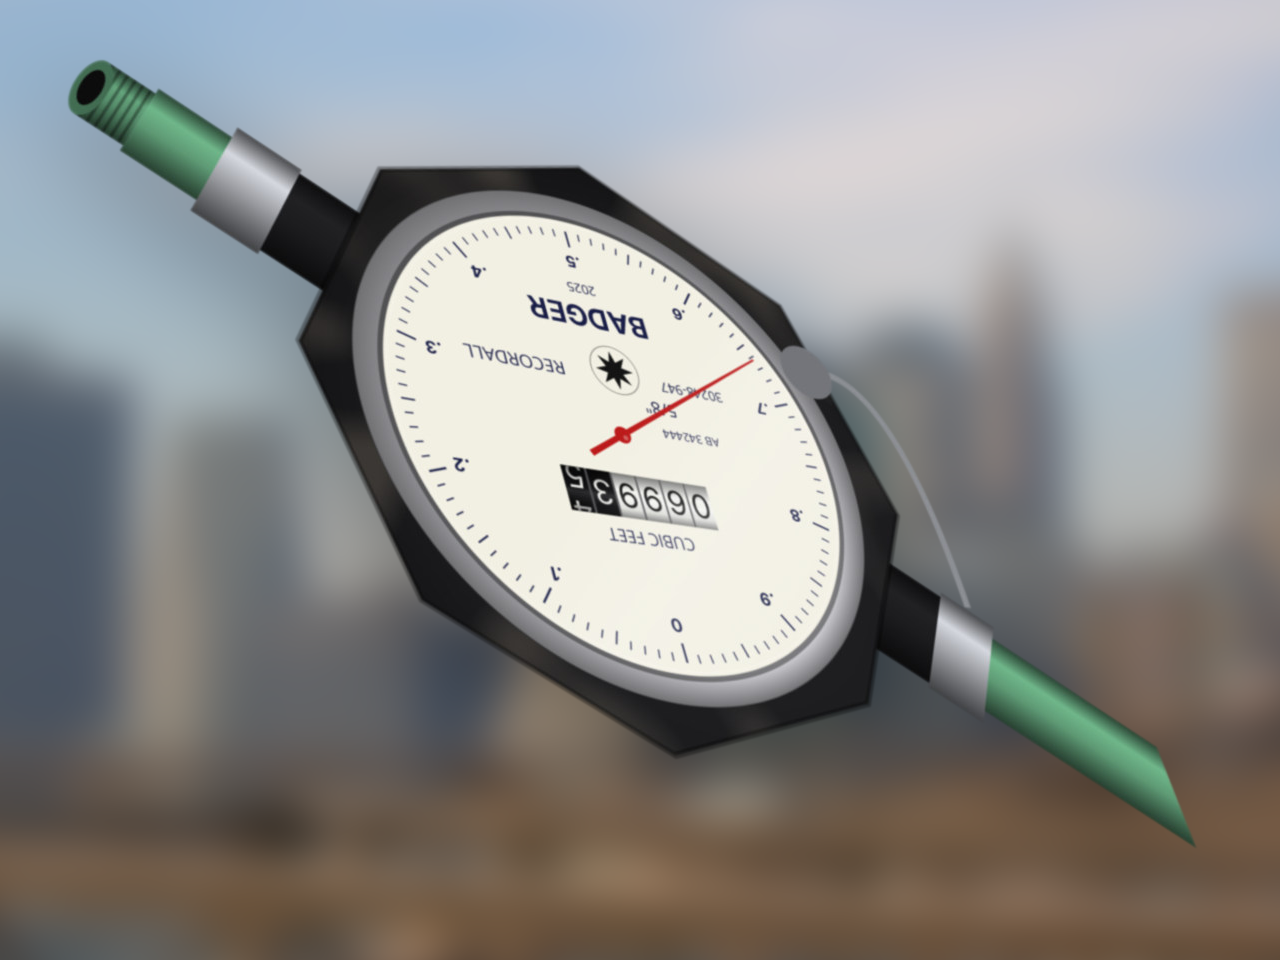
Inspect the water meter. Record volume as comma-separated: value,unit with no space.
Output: 69934.66,ft³
